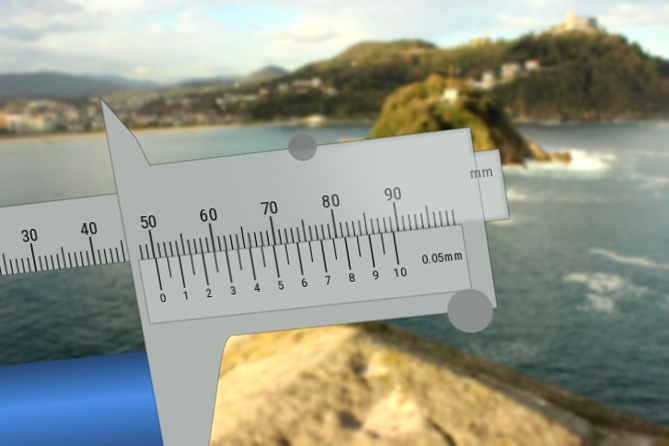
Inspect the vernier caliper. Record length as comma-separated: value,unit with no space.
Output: 50.2,mm
